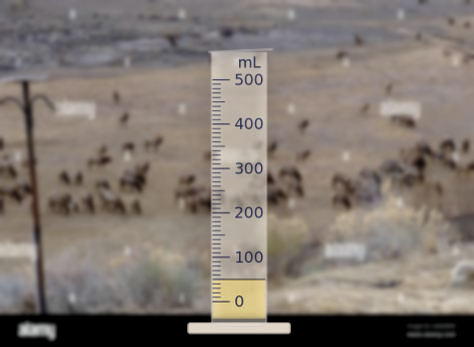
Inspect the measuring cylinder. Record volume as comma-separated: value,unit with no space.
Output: 50,mL
